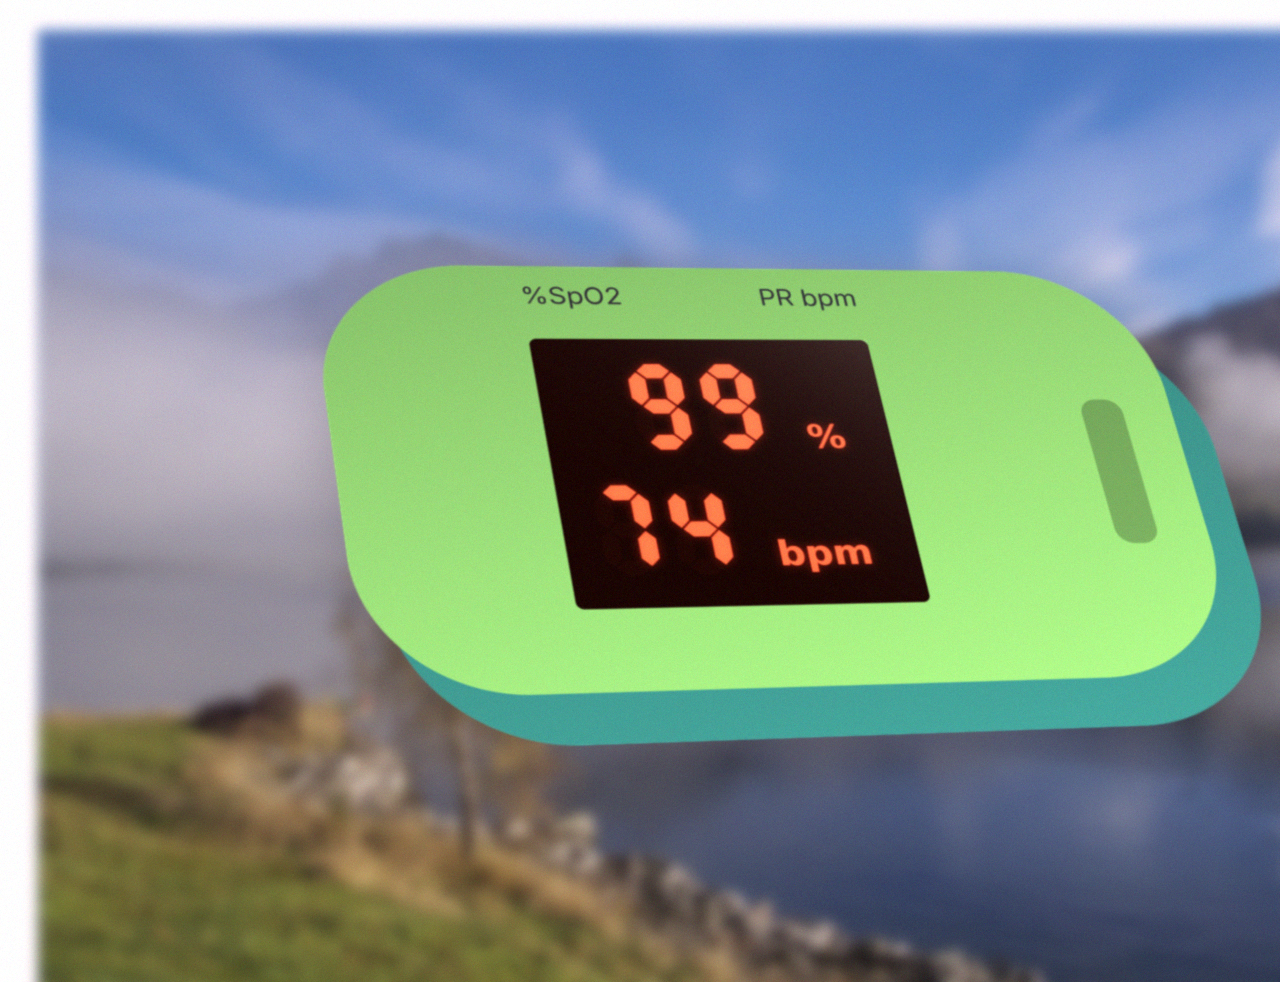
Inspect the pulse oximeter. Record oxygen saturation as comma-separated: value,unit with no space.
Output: 99,%
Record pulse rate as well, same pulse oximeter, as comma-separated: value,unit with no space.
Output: 74,bpm
